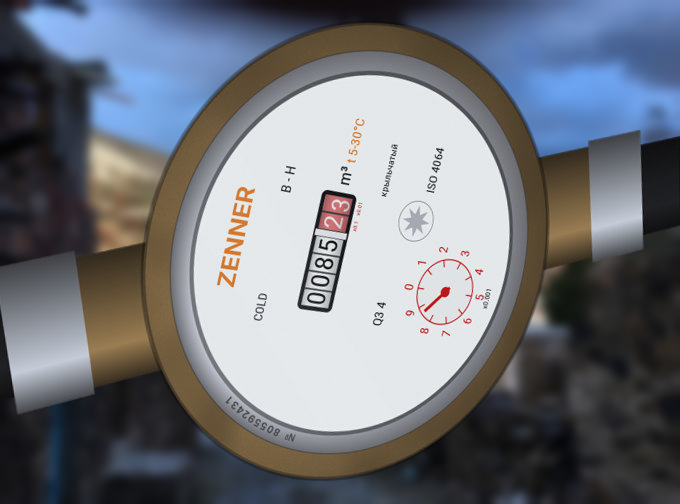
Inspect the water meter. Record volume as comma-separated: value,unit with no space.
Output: 85.228,m³
